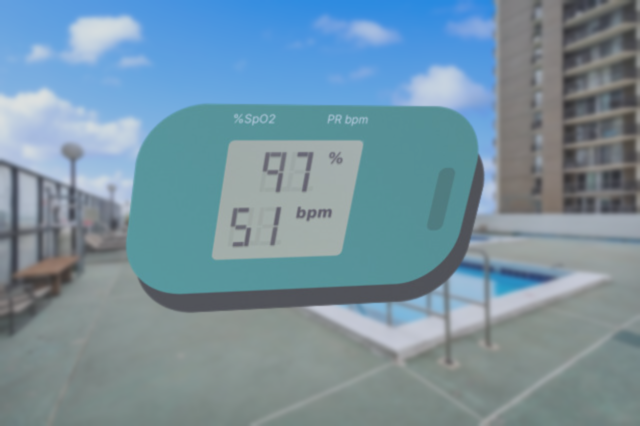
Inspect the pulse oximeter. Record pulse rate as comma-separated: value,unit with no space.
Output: 51,bpm
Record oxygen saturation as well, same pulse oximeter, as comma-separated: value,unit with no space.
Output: 97,%
